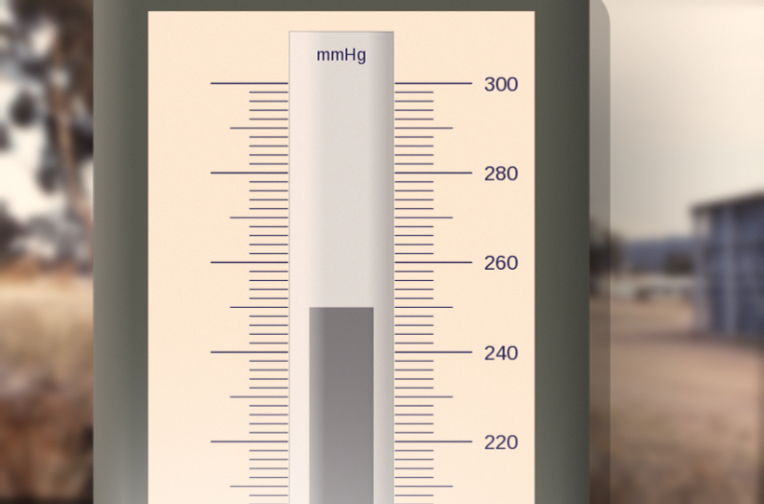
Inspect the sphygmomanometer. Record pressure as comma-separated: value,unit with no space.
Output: 250,mmHg
